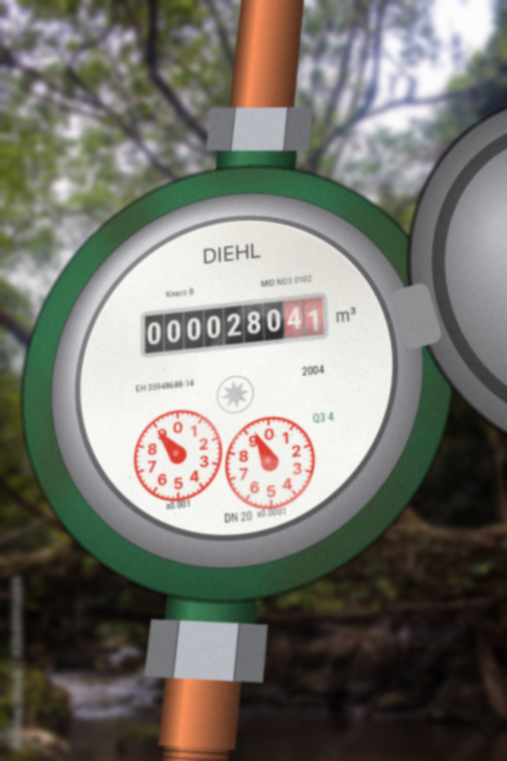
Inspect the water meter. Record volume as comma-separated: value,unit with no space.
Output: 280.4089,m³
